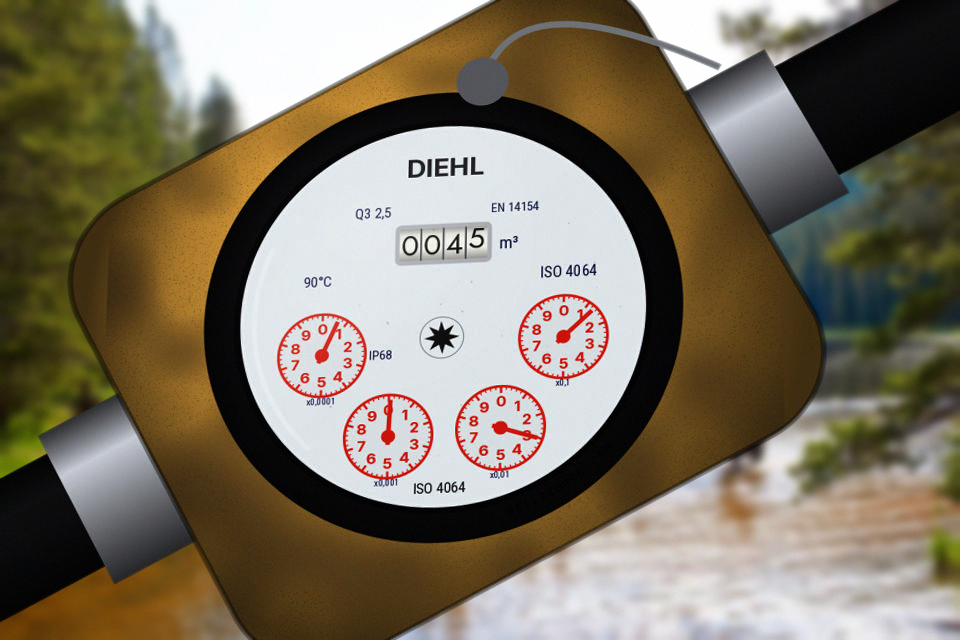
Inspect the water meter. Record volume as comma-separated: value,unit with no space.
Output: 45.1300,m³
